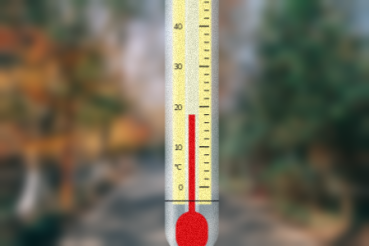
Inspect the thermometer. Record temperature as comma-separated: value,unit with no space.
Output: 18,°C
